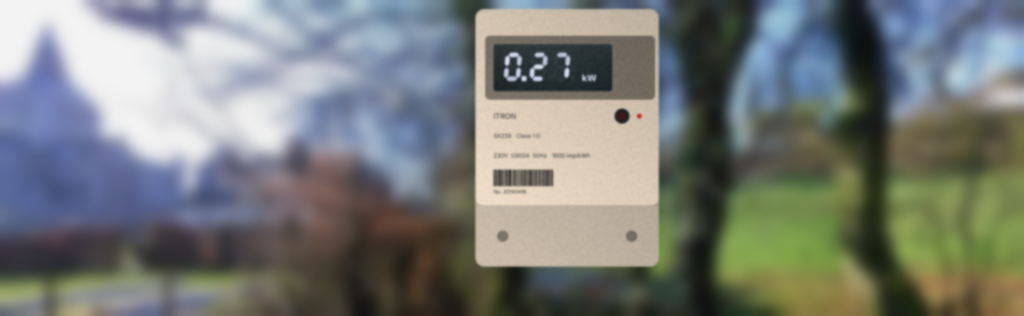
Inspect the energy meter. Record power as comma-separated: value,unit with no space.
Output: 0.27,kW
